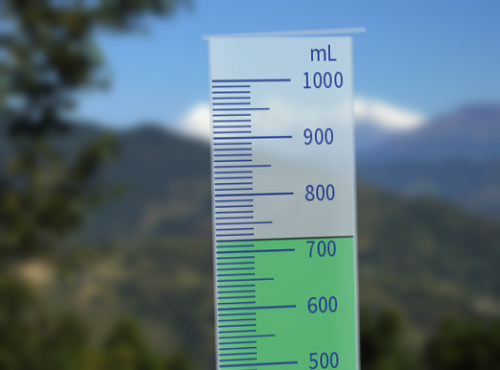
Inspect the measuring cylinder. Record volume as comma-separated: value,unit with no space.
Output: 720,mL
